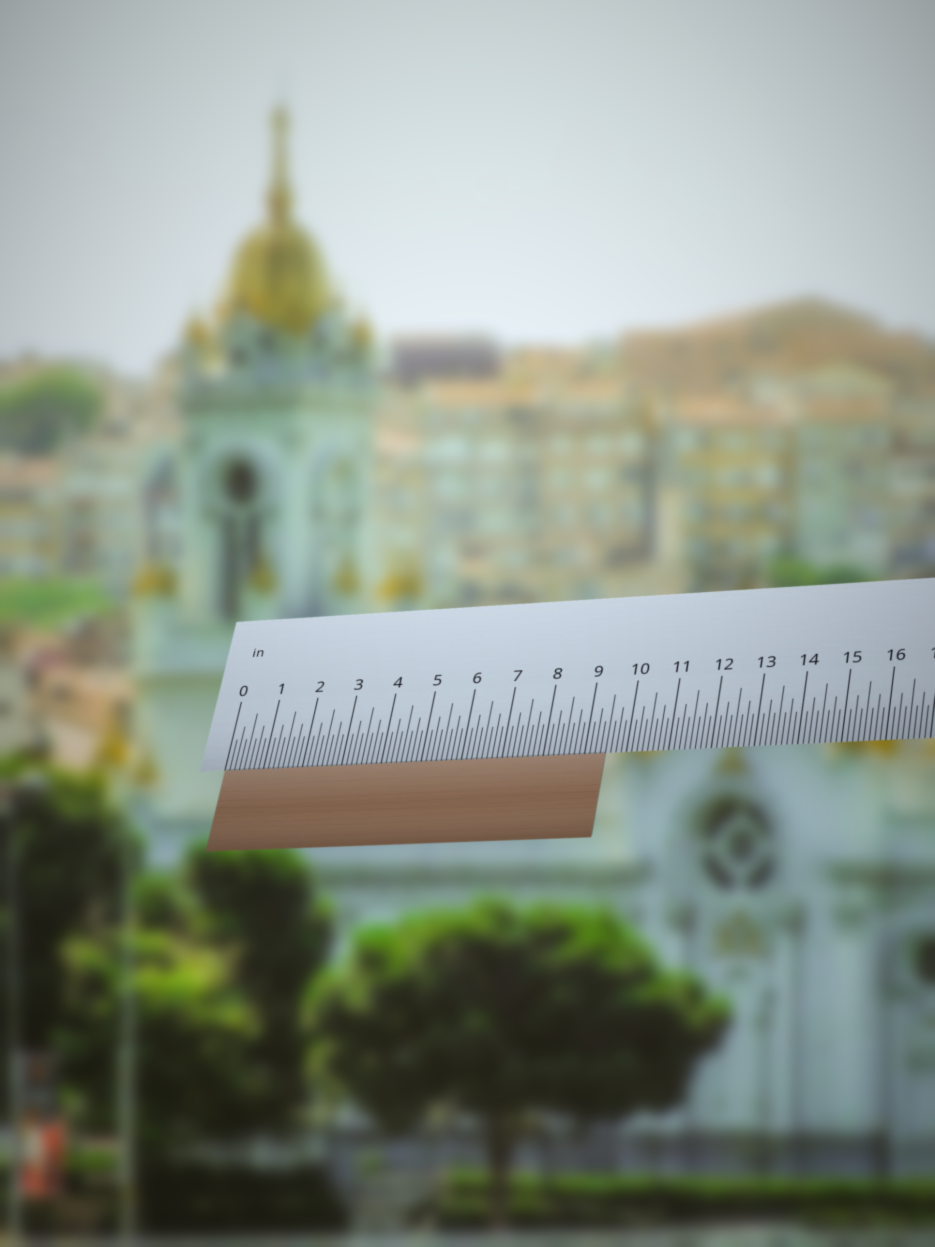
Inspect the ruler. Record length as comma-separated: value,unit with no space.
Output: 9.5,in
